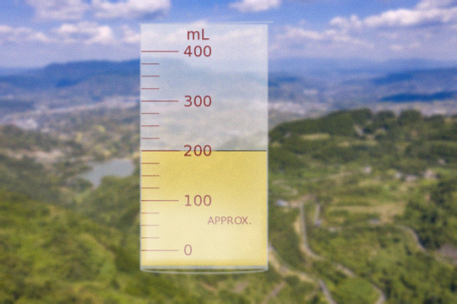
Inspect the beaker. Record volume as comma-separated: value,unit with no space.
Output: 200,mL
